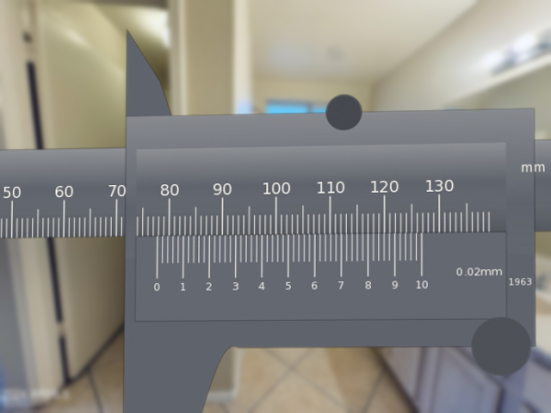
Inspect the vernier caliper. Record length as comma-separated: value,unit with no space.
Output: 77.8,mm
